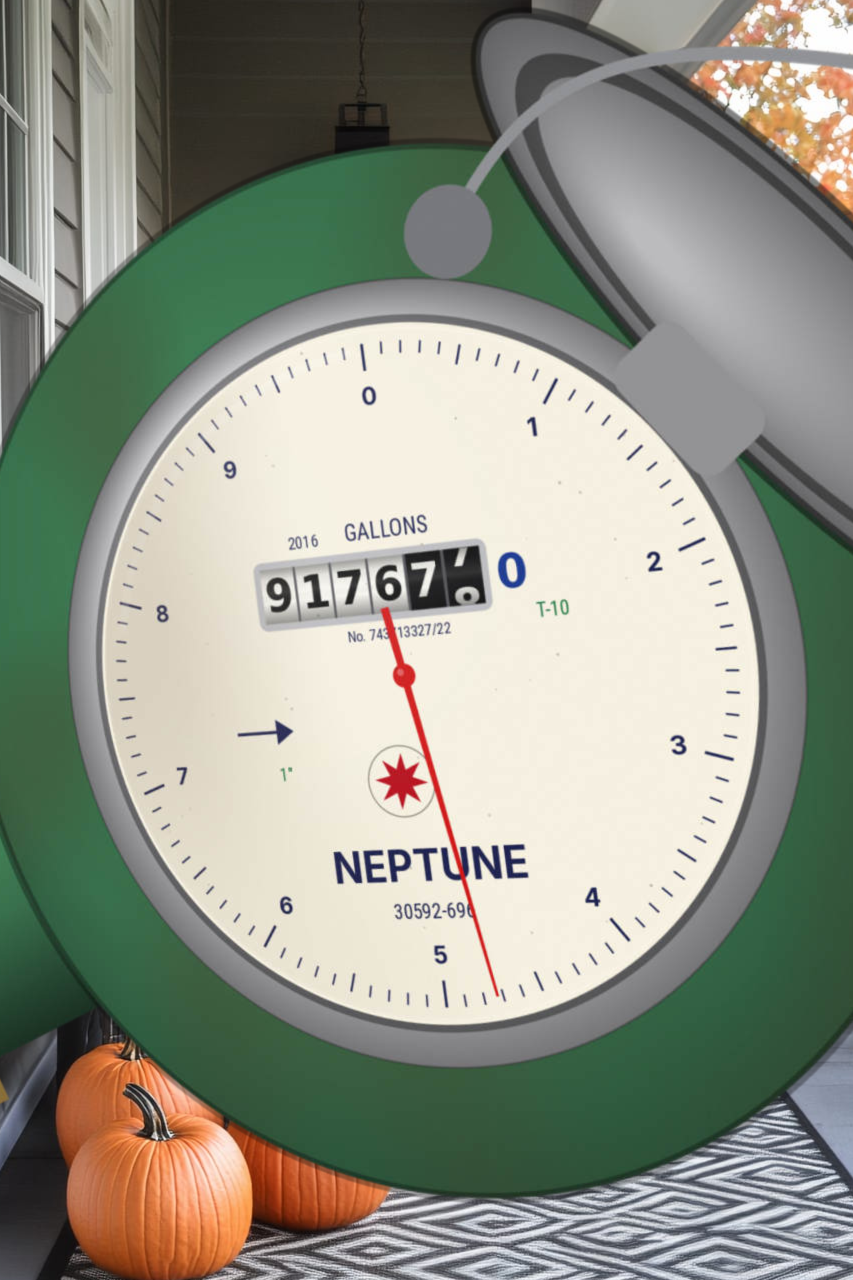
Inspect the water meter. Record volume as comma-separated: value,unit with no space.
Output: 9176774.7,gal
